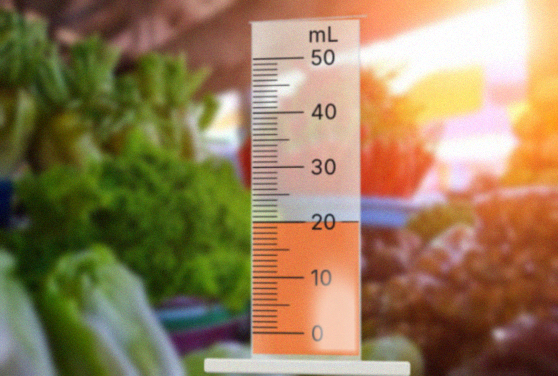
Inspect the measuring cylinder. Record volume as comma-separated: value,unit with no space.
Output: 20,mL
